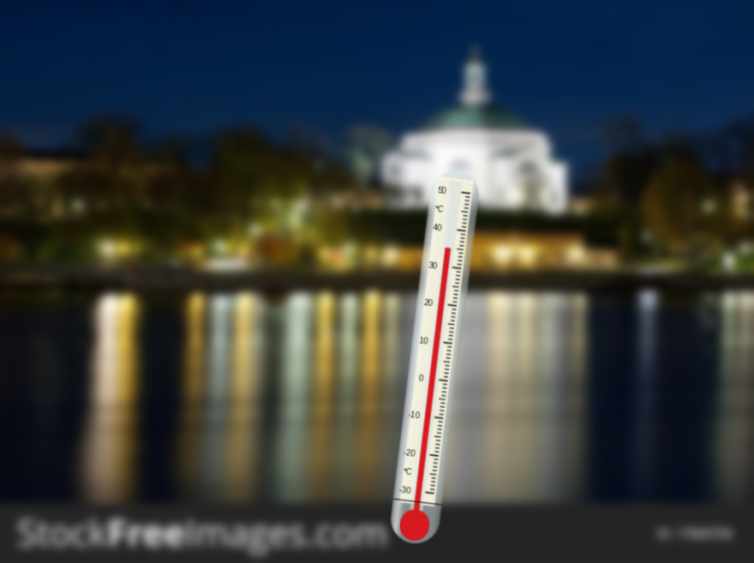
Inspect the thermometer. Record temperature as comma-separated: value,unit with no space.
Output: 35,°C
